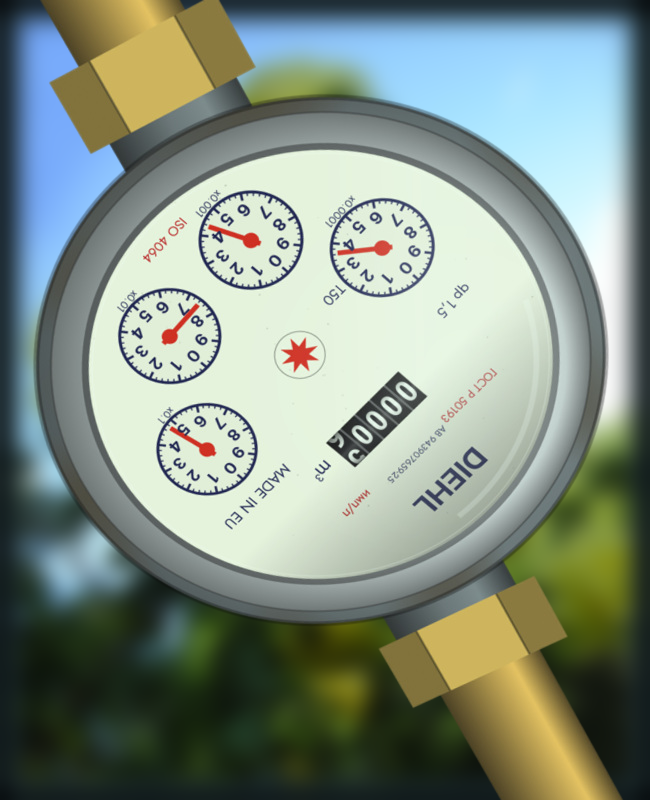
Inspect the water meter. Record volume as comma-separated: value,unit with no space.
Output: 5.4743,m³
